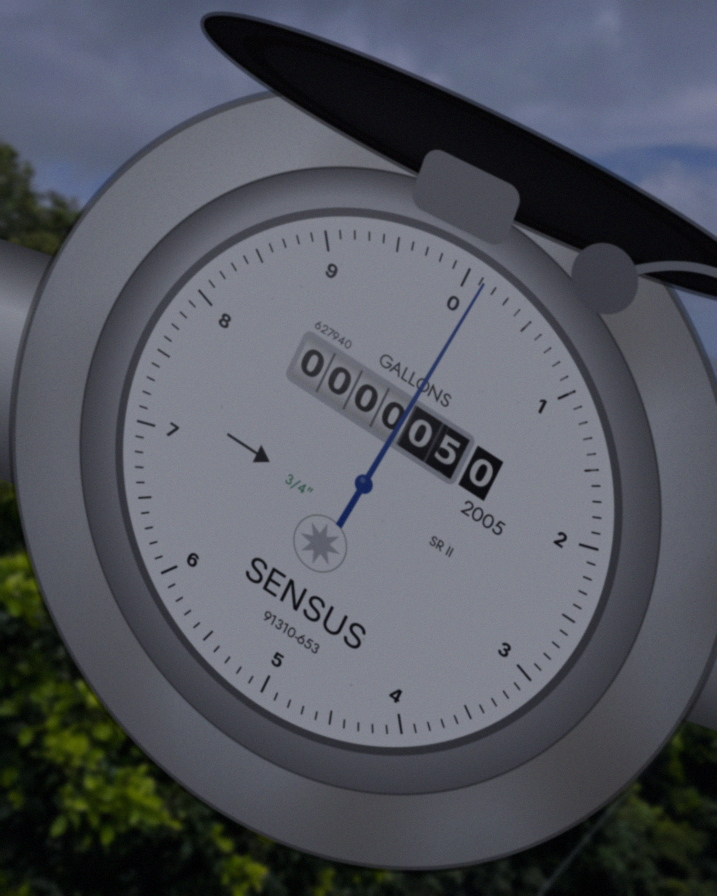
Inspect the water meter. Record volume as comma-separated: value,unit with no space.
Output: 50.1,gal
